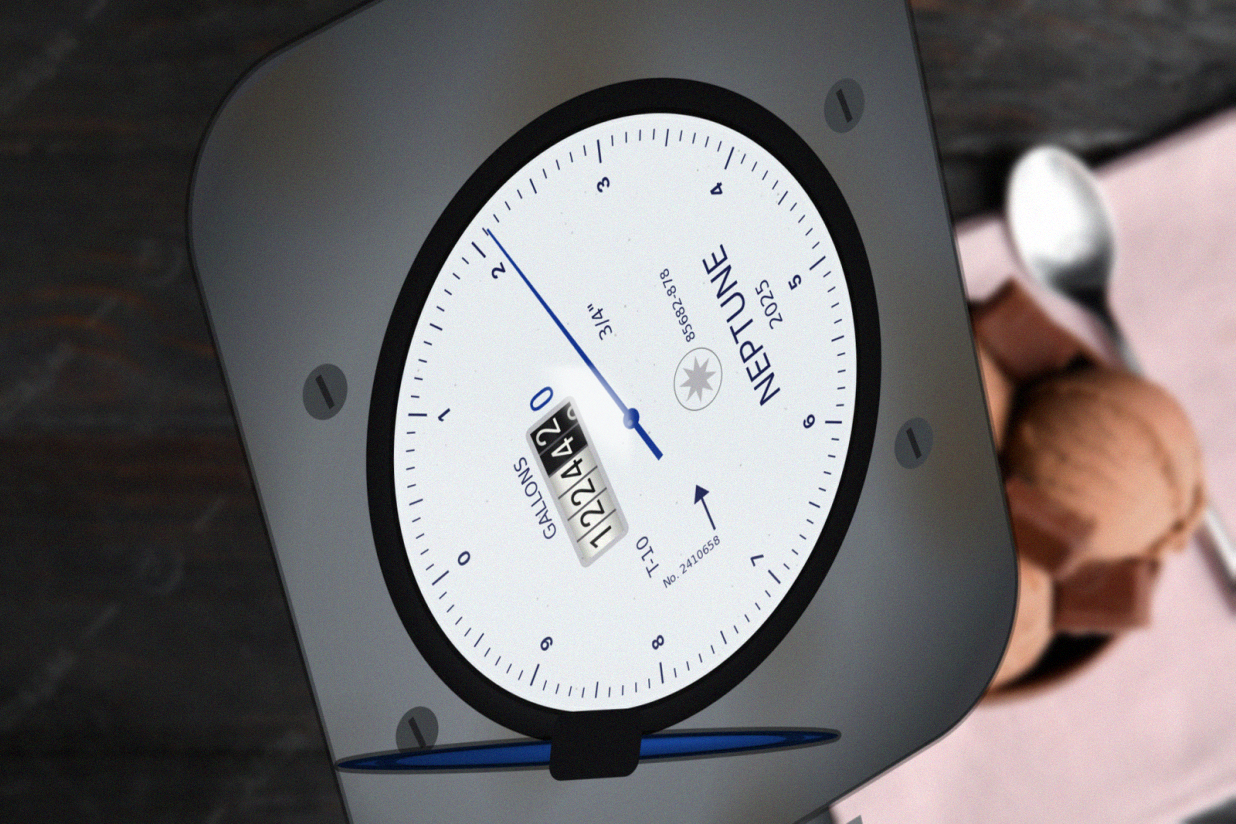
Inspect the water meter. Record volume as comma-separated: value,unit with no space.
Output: 1224422.1,gal
